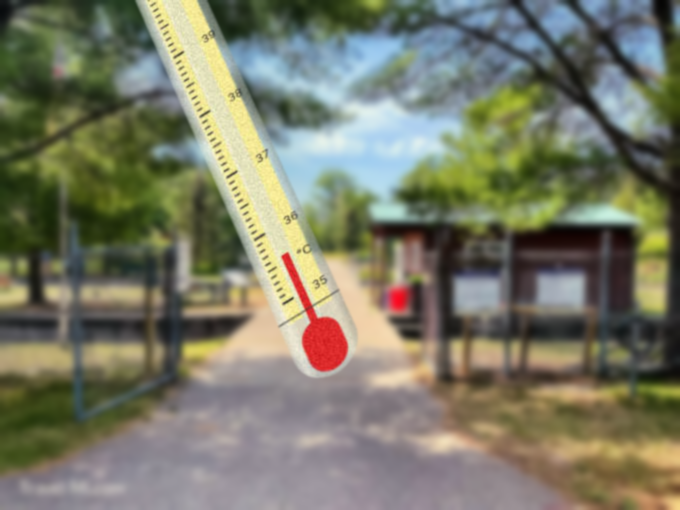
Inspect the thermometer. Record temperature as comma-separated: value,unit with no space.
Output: 35.6,°C
